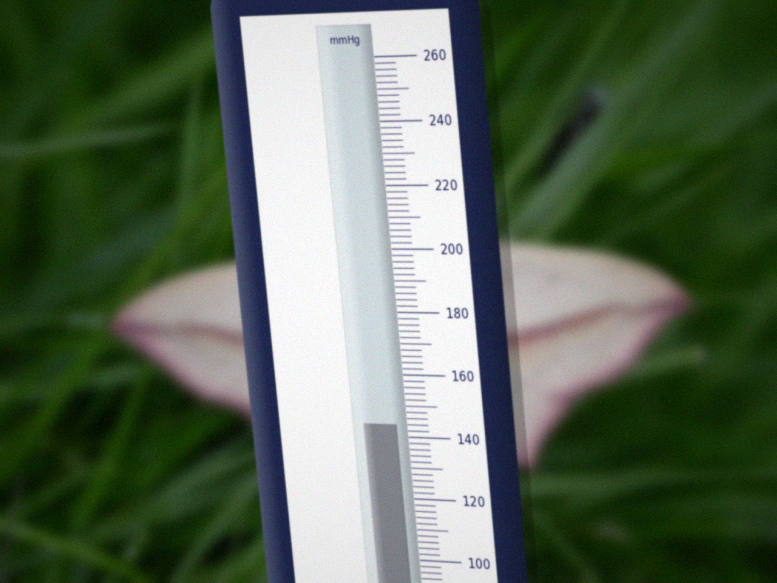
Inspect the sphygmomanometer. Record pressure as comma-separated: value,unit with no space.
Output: 144,mmHg
